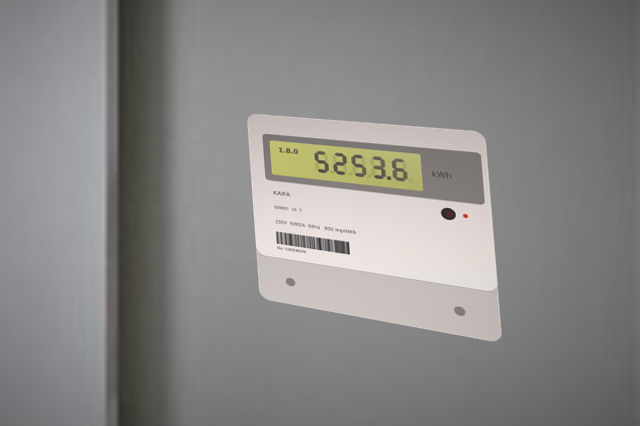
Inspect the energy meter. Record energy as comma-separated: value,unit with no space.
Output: 5253.6,kWh
